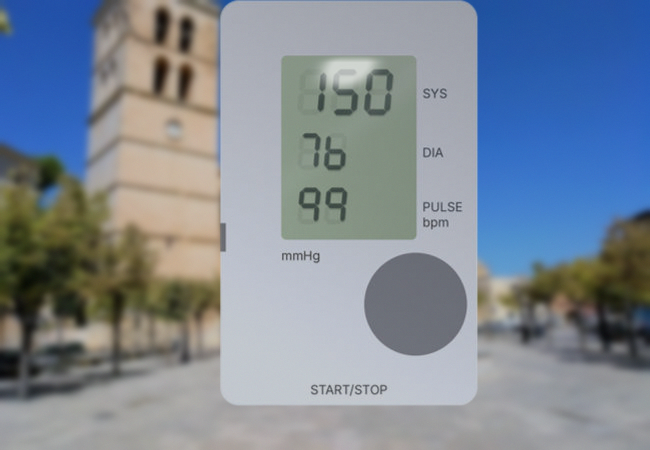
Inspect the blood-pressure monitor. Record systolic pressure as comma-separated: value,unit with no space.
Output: 150,mmHg
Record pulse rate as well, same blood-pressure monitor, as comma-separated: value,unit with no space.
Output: 99,bpm
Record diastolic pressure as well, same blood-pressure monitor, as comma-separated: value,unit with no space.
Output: 76,mmHg
